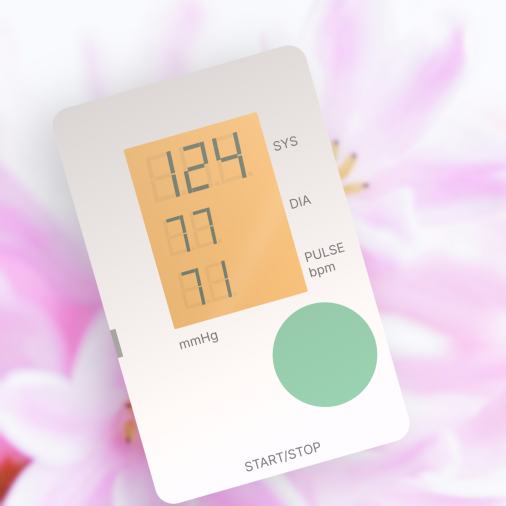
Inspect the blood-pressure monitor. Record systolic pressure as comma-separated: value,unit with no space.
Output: 124,mmHg
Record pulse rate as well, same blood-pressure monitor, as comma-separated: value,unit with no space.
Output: 71,bpm
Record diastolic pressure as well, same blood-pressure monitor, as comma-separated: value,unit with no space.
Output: 77,mmHg
